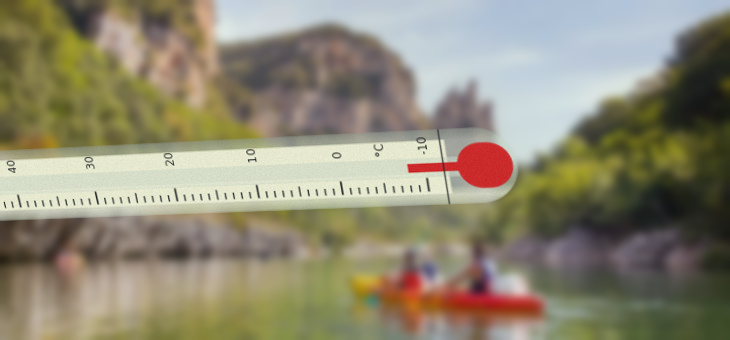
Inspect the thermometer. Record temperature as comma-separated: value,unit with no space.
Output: -8,°C
